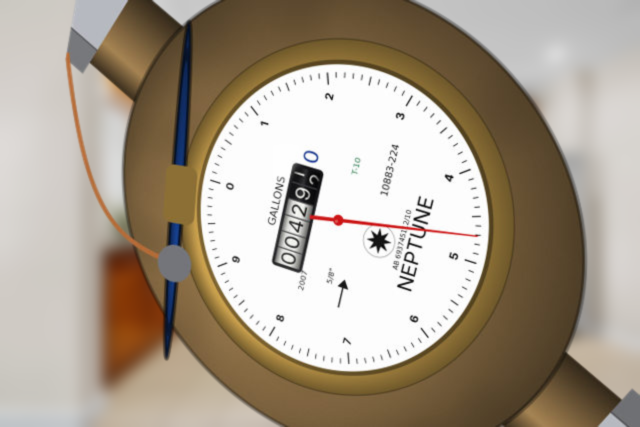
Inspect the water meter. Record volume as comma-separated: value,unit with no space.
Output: 42914.7,gal
